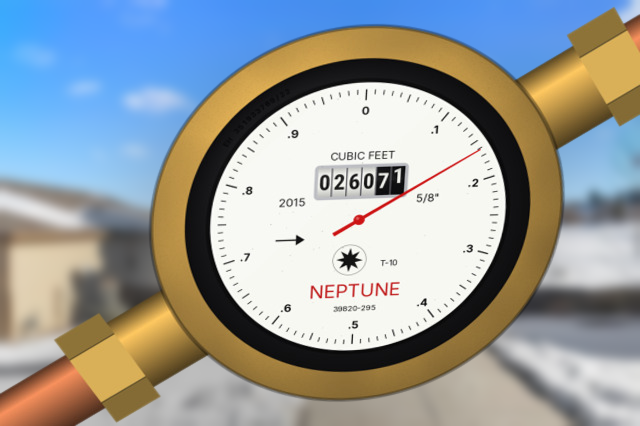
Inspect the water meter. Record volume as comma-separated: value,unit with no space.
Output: 26071.16,ft³
